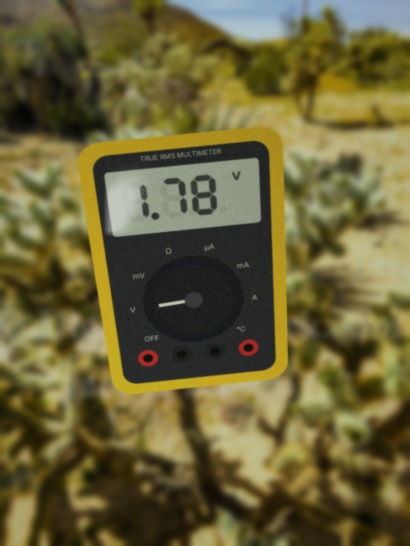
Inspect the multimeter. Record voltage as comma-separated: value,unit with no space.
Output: 1.78,V
